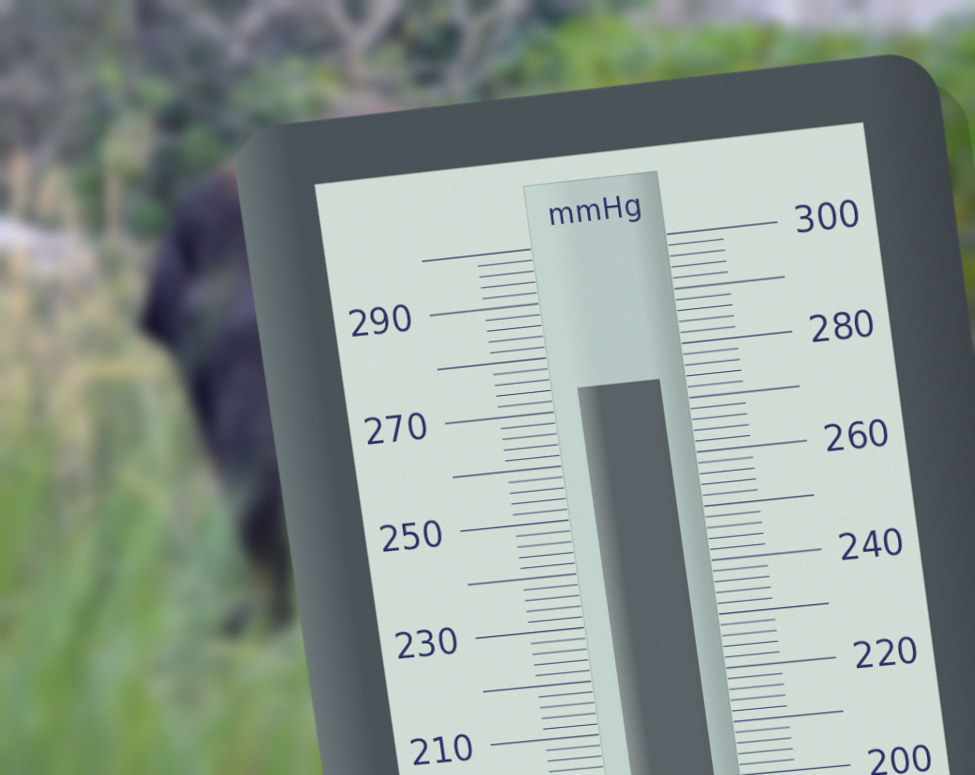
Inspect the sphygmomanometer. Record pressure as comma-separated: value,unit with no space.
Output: 274,mmHg
